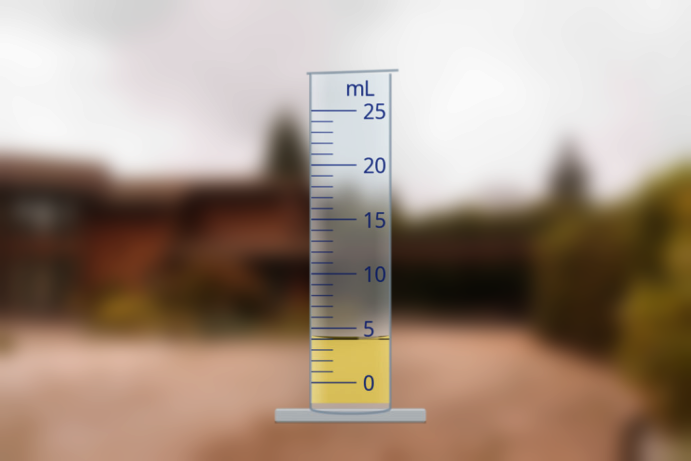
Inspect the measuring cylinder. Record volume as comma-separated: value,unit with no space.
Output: 4,mL
